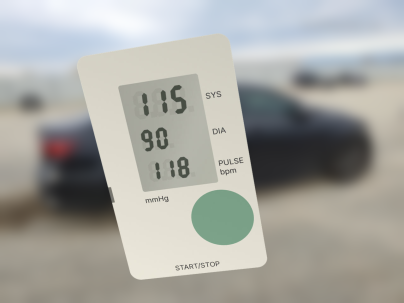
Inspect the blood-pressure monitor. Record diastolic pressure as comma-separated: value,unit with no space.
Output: 90,mmHg
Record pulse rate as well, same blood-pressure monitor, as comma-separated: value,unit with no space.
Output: 118,bpm
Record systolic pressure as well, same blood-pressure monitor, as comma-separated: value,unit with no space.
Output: 115,mmHg
